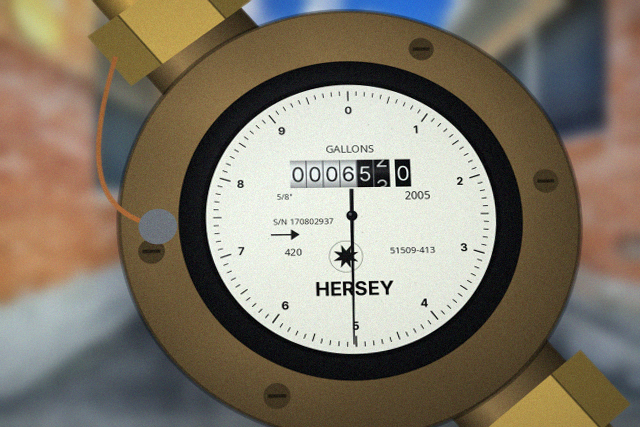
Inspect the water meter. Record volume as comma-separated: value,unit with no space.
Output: 6525.0,gal
